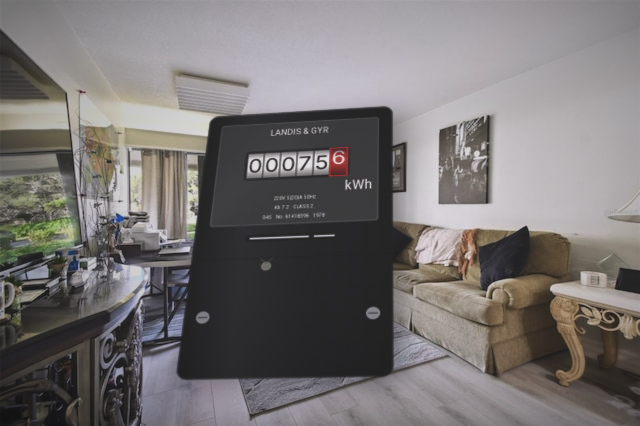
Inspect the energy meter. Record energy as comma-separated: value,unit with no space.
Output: 75.6,kWh
